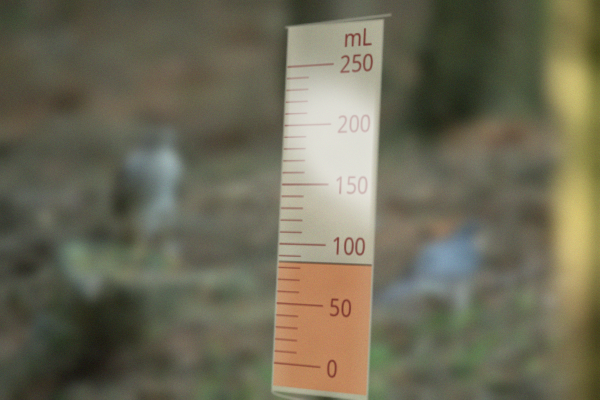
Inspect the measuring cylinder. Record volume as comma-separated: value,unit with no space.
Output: 85,mL
